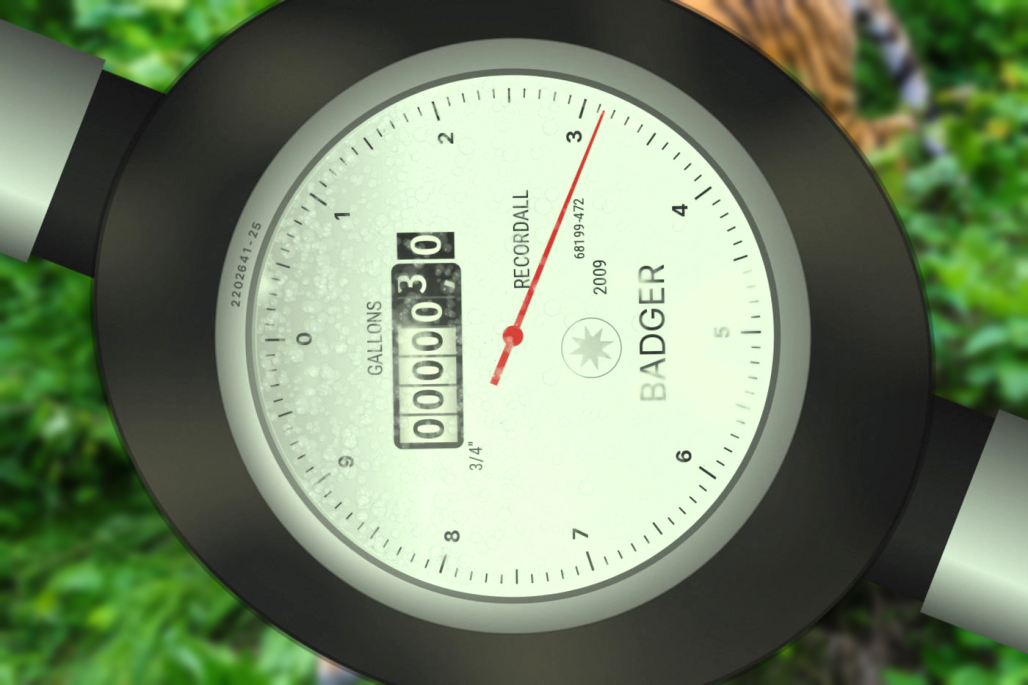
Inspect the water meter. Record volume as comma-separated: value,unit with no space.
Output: 33.1,gal
